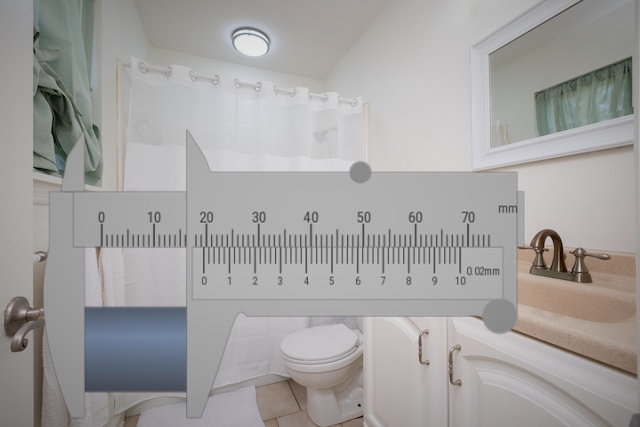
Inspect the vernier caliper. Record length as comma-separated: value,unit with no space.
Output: 19.5,mm
